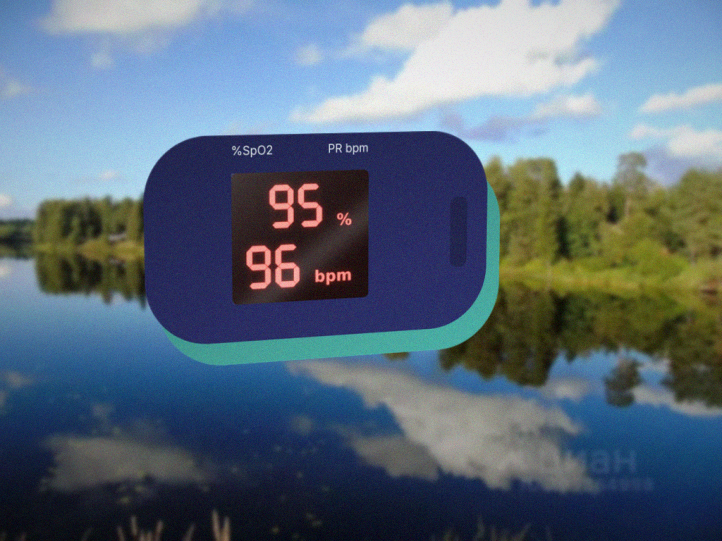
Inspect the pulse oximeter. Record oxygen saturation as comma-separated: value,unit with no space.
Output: 95,%
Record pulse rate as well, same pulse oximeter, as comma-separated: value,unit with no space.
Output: 96,bpm
